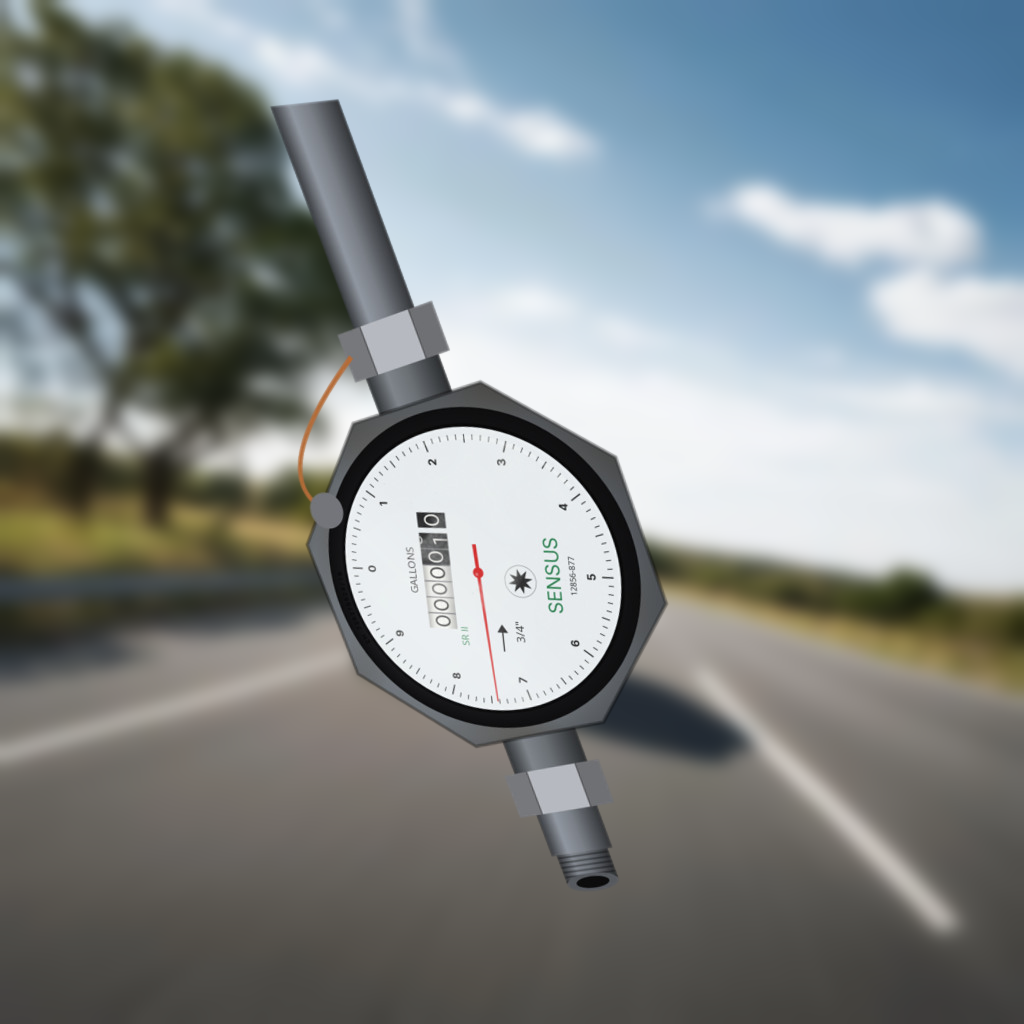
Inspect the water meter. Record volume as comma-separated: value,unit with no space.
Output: 7.4,gal
